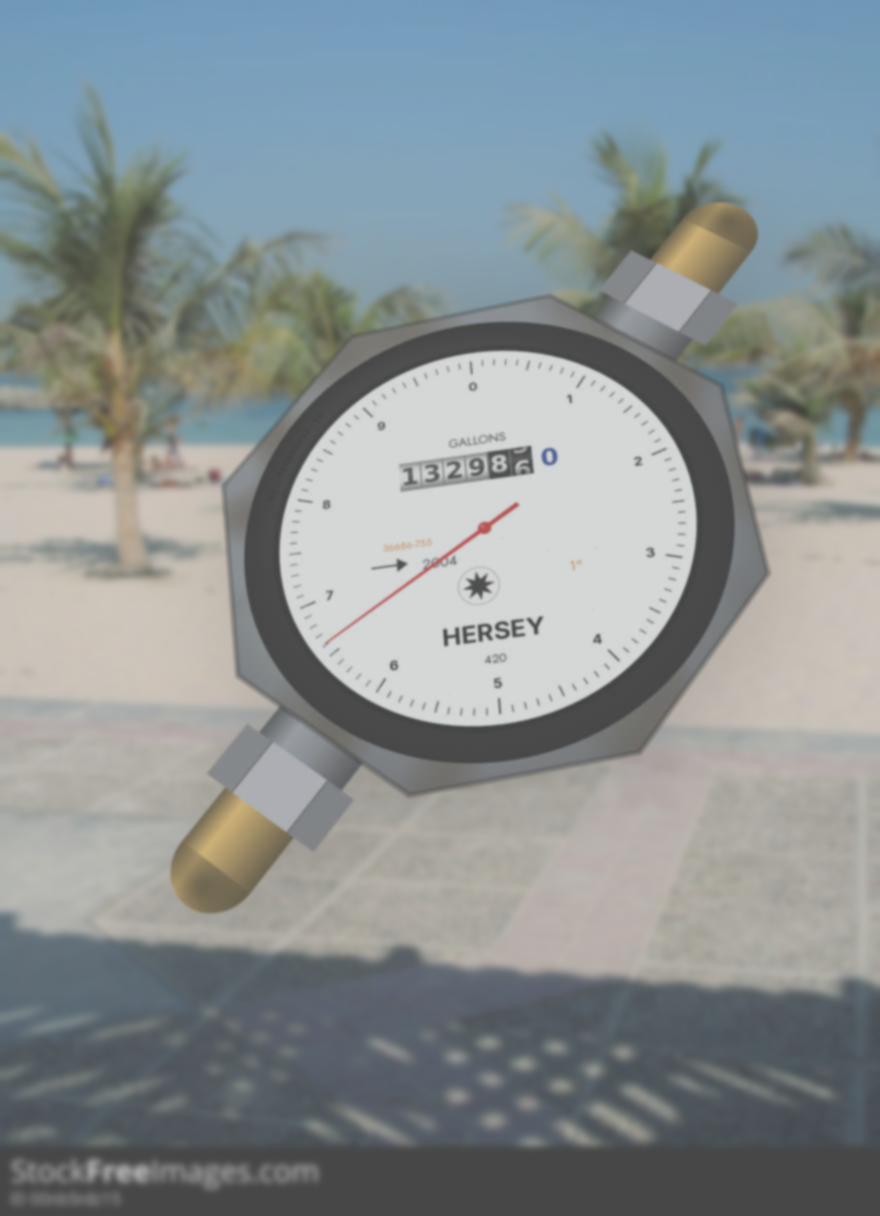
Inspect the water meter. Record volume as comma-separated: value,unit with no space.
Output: 1329856.6,gal
